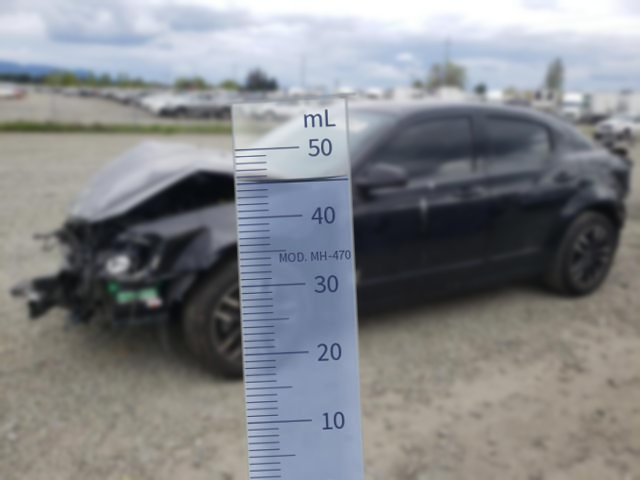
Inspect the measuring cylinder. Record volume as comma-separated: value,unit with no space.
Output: 45,mL
